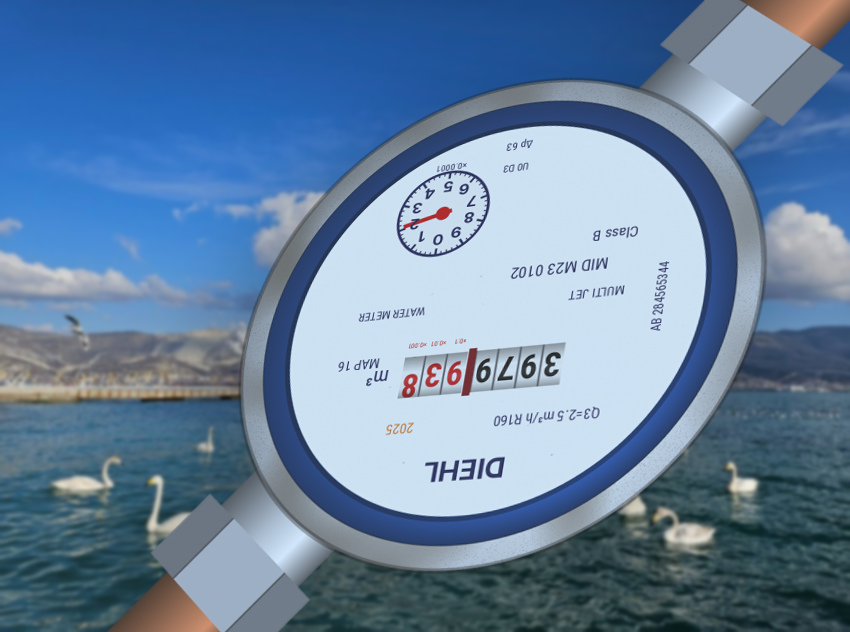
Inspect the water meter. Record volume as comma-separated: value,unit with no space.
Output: 3979.9382,m³
